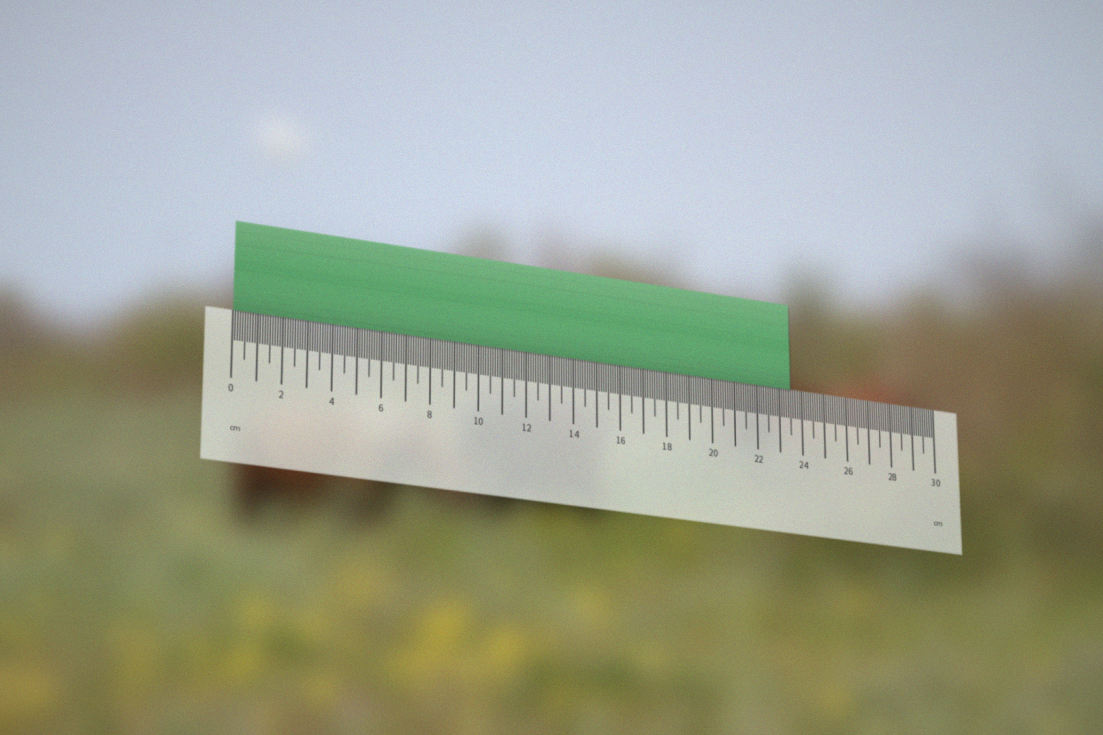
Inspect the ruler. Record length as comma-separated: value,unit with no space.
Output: 23.5,cm
